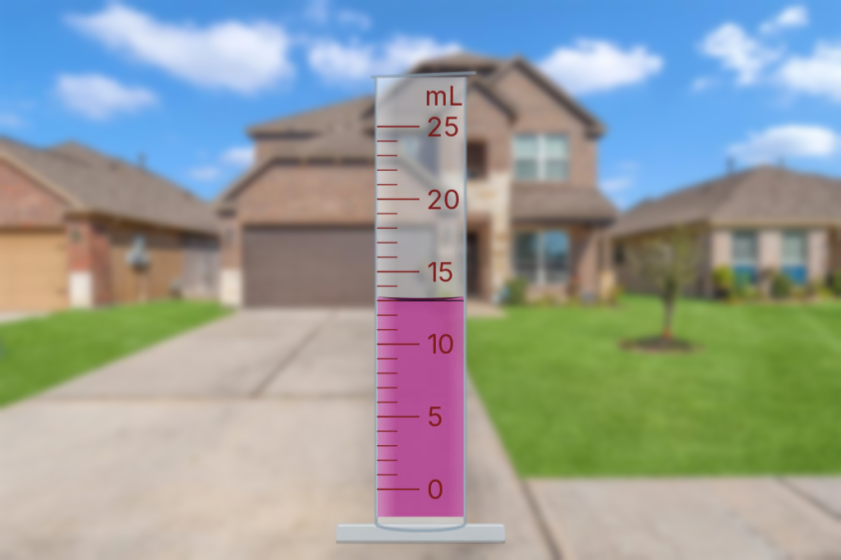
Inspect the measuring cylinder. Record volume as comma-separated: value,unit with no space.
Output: 13,mL
